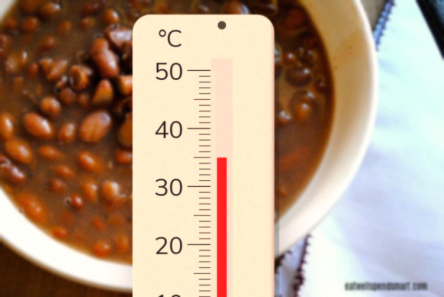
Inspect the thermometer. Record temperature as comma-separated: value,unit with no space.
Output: 35,°C
